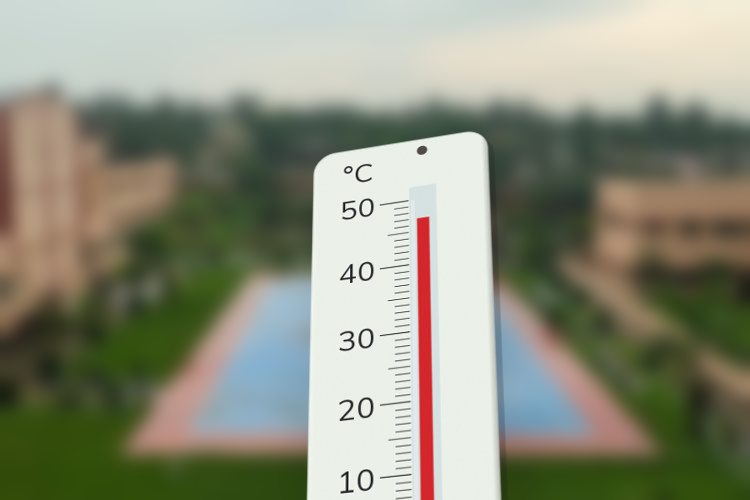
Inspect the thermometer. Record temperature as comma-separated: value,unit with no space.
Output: 47,°C
